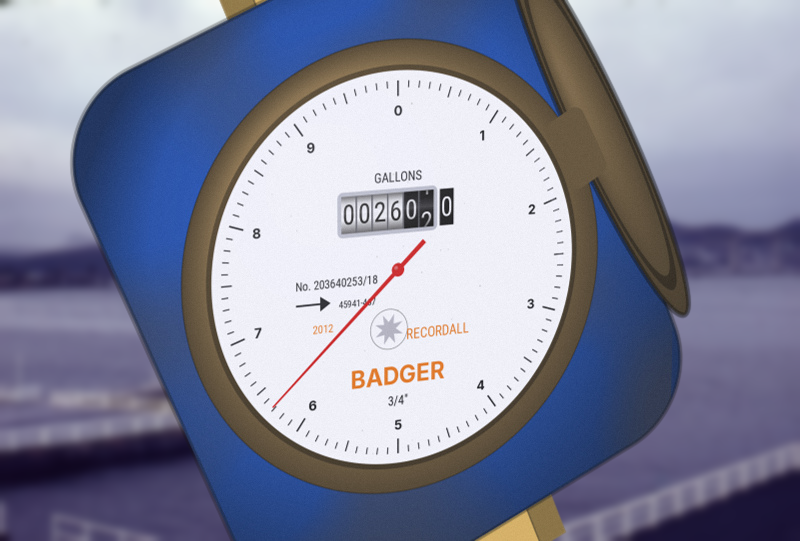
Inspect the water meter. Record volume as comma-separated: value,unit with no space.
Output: 26016.3,gal
